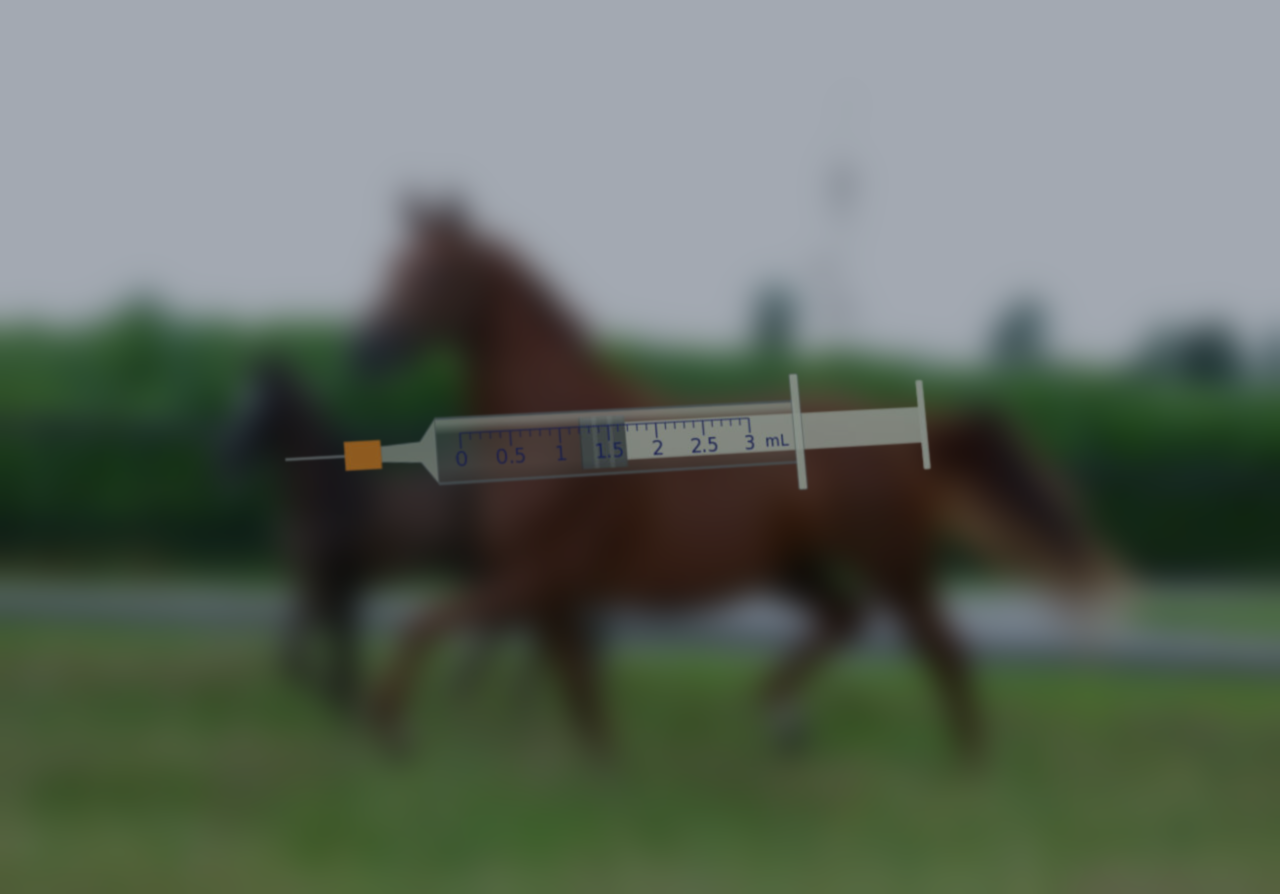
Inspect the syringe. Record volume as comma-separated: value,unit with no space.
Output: 1.2,mL
